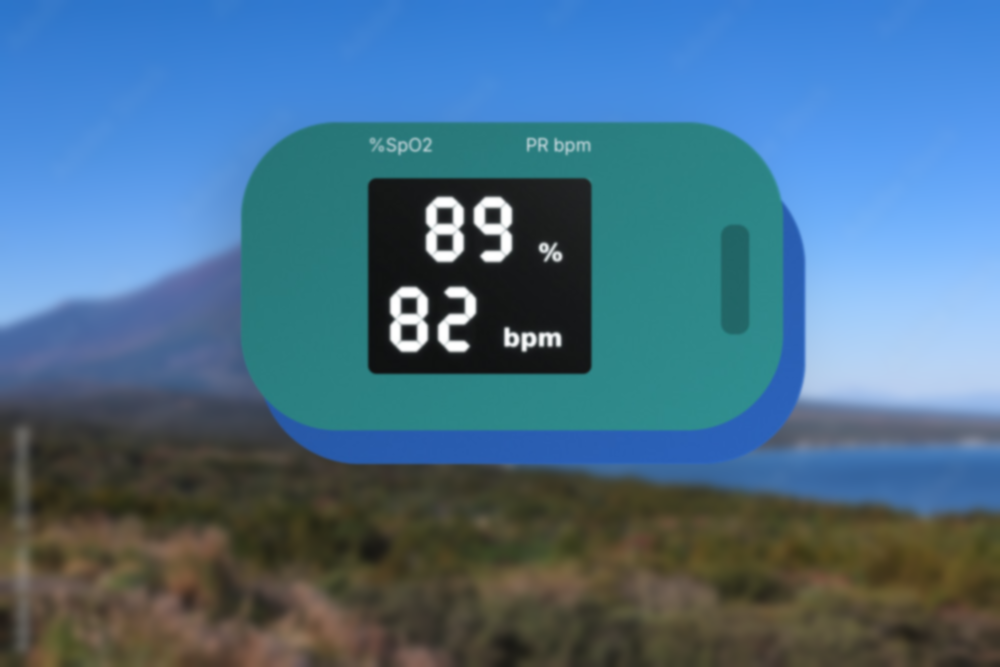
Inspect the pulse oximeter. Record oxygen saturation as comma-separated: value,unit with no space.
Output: 89,%
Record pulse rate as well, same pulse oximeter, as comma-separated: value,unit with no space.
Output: 82,bpm
